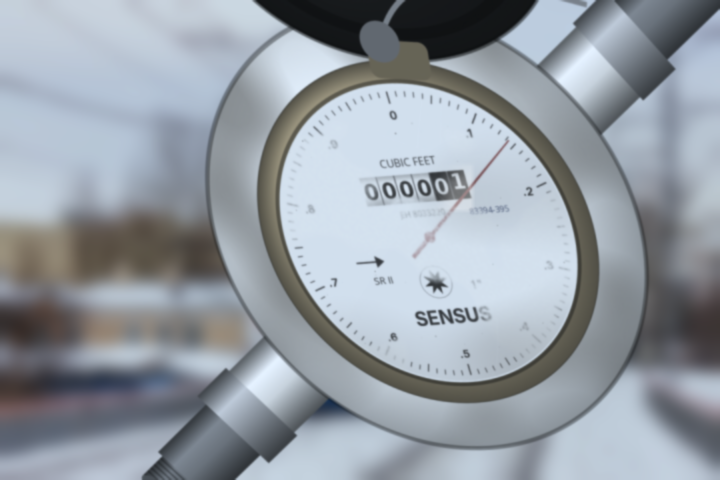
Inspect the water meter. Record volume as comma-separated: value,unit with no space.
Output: 1.14,ft³
